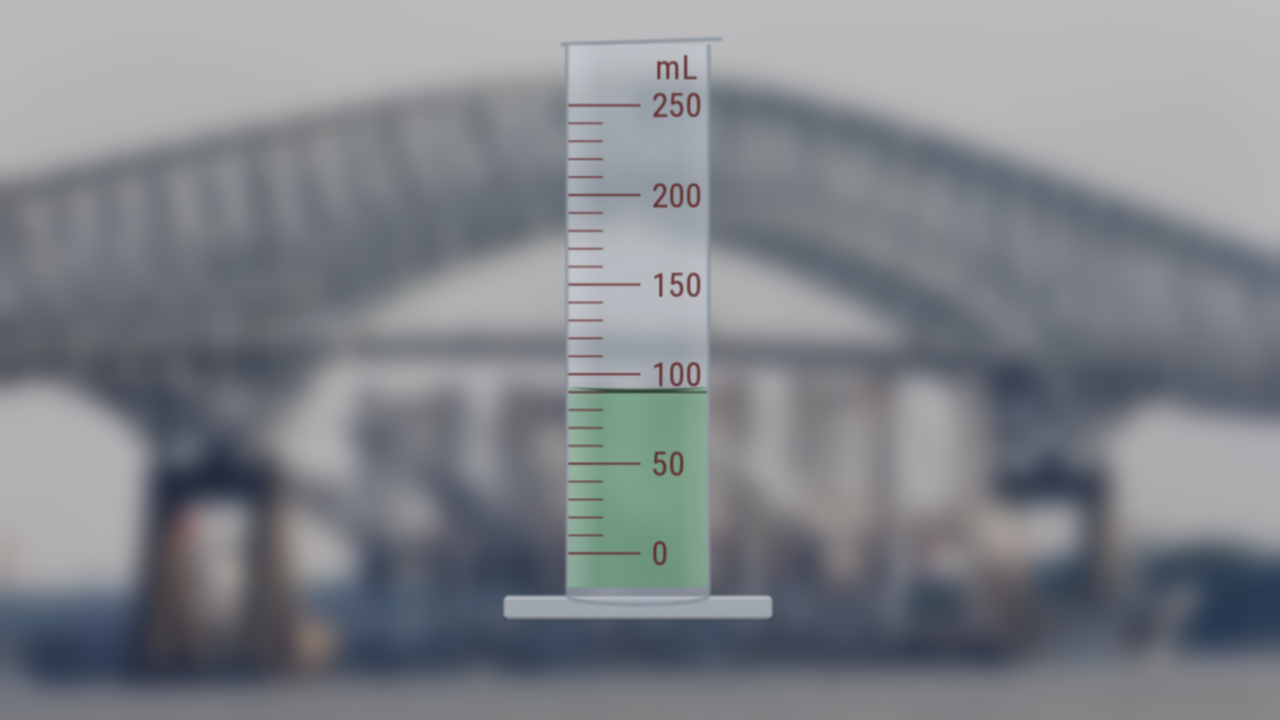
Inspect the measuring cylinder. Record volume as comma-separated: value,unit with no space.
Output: 90,mL
